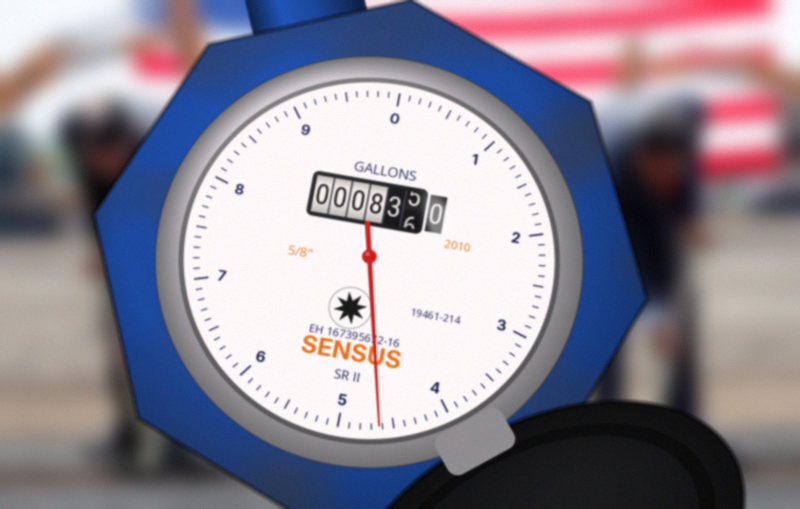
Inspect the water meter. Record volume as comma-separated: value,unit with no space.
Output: 8354.6,gal
